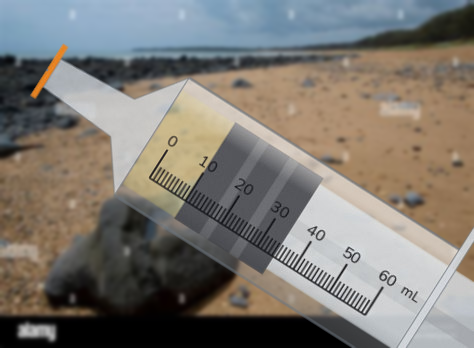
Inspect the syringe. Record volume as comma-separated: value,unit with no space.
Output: 10,mL
